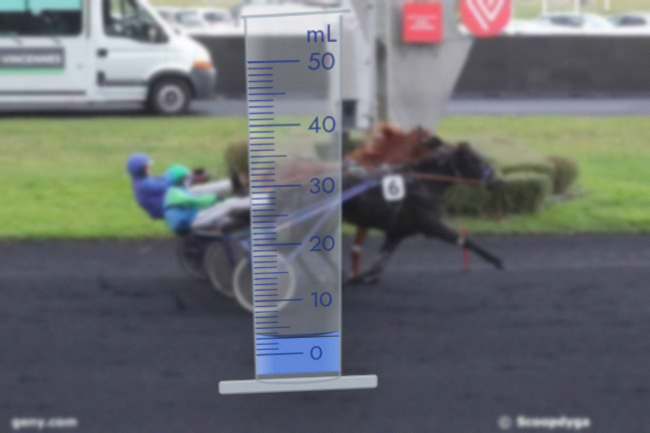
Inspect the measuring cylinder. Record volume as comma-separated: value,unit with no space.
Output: 3,mL
